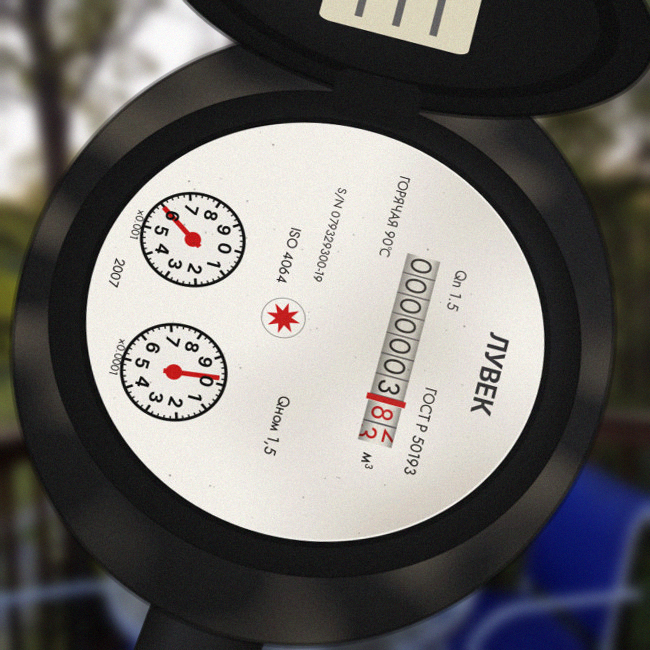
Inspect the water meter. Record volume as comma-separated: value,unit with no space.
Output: 3.8259,m³
